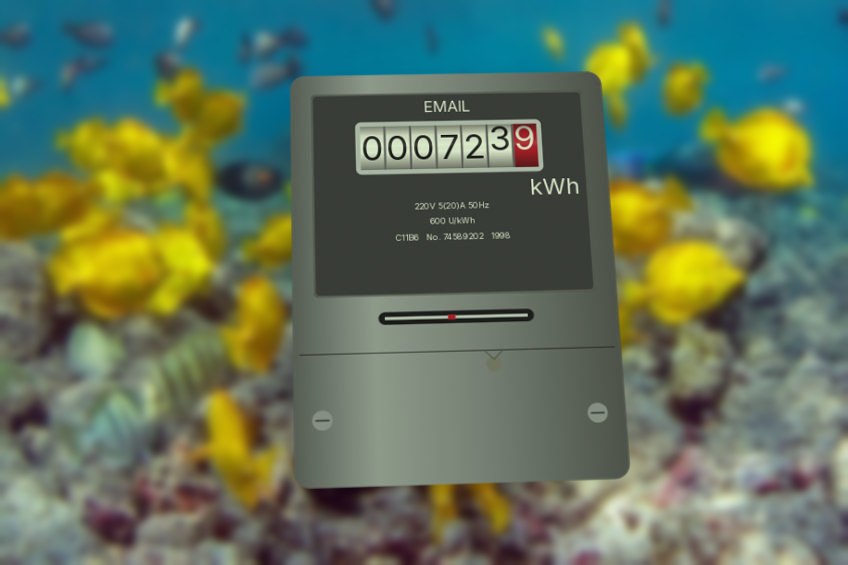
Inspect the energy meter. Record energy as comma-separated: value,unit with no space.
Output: 723.9,kWh
